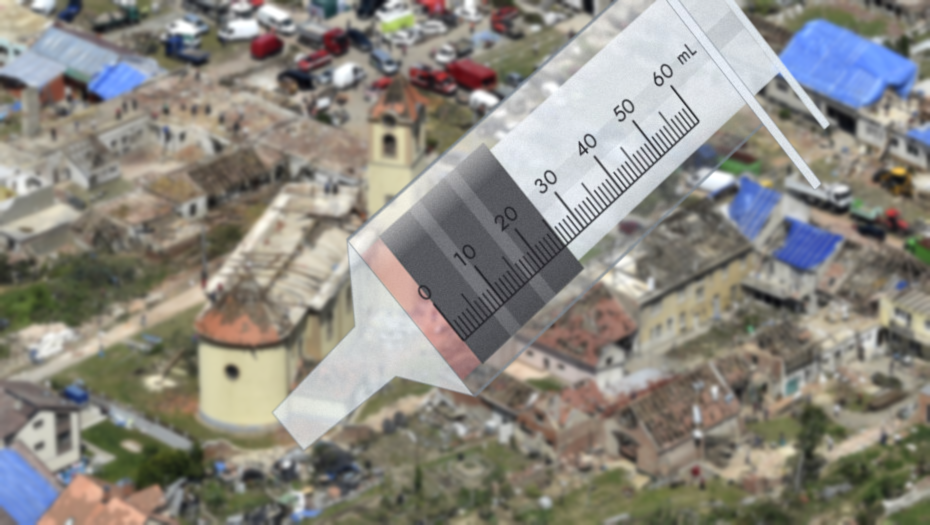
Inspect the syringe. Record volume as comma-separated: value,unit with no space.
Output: 0,mL
